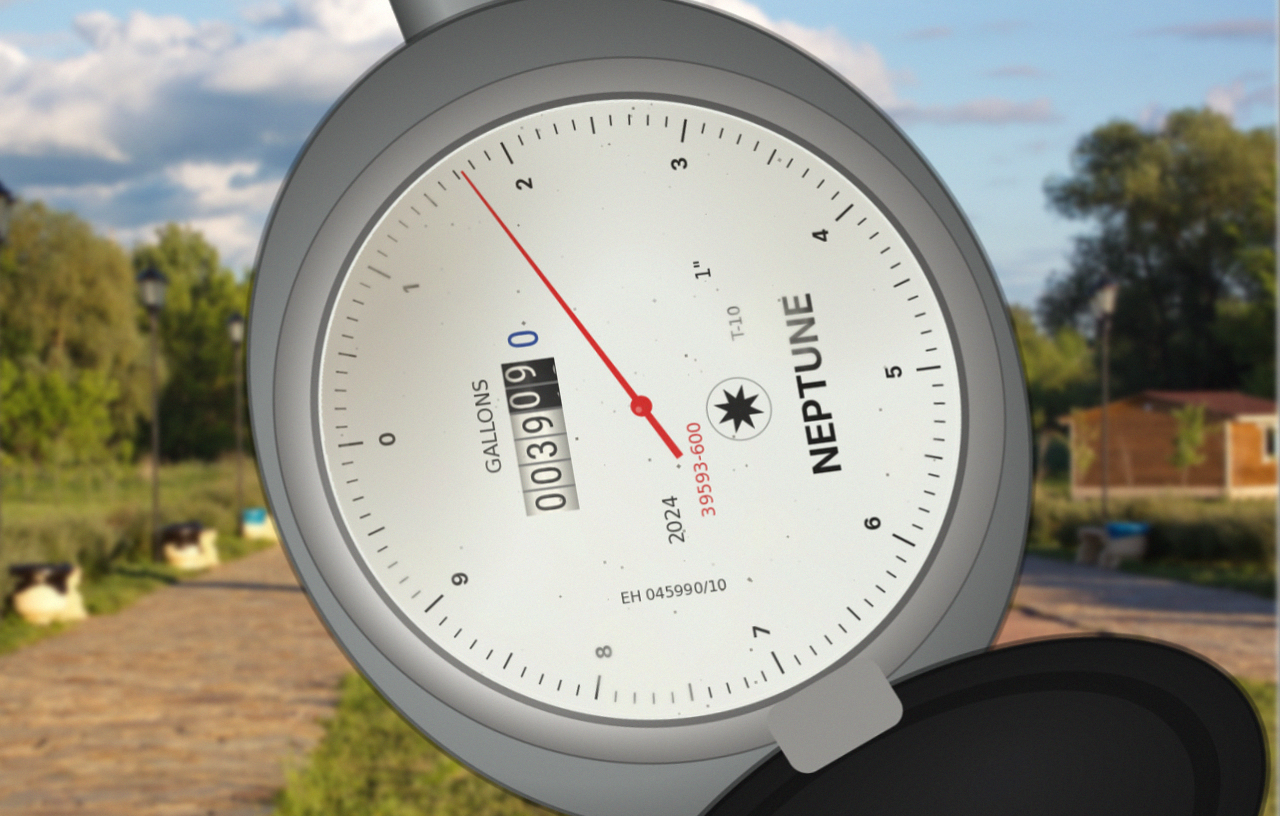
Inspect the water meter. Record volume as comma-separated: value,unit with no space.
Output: 39091.7,gal
